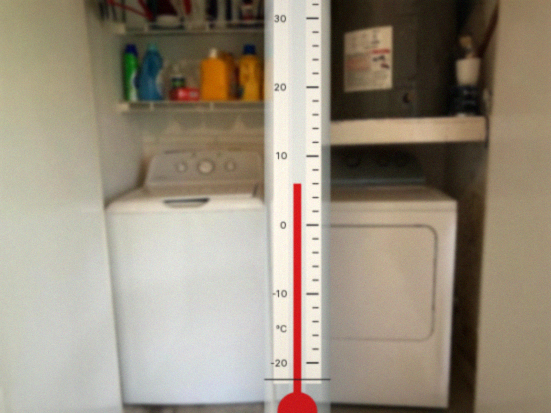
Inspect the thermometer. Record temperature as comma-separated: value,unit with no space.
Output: 6,°C
